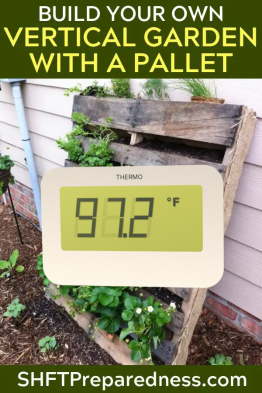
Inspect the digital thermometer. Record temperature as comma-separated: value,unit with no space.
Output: 97.2,°F
